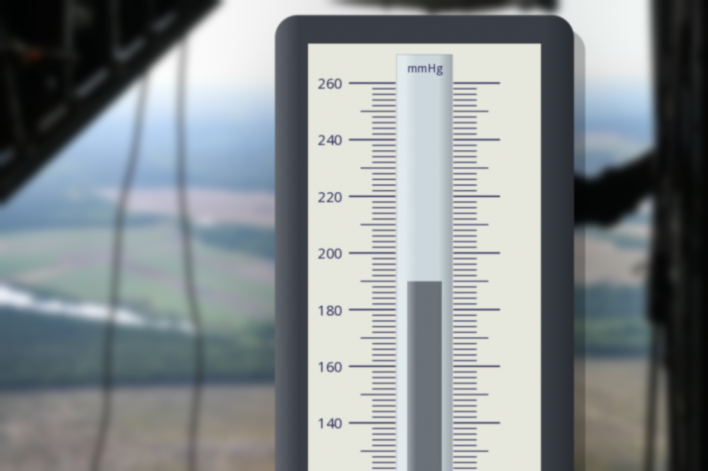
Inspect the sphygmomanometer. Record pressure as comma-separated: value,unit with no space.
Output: 190,mmHg
